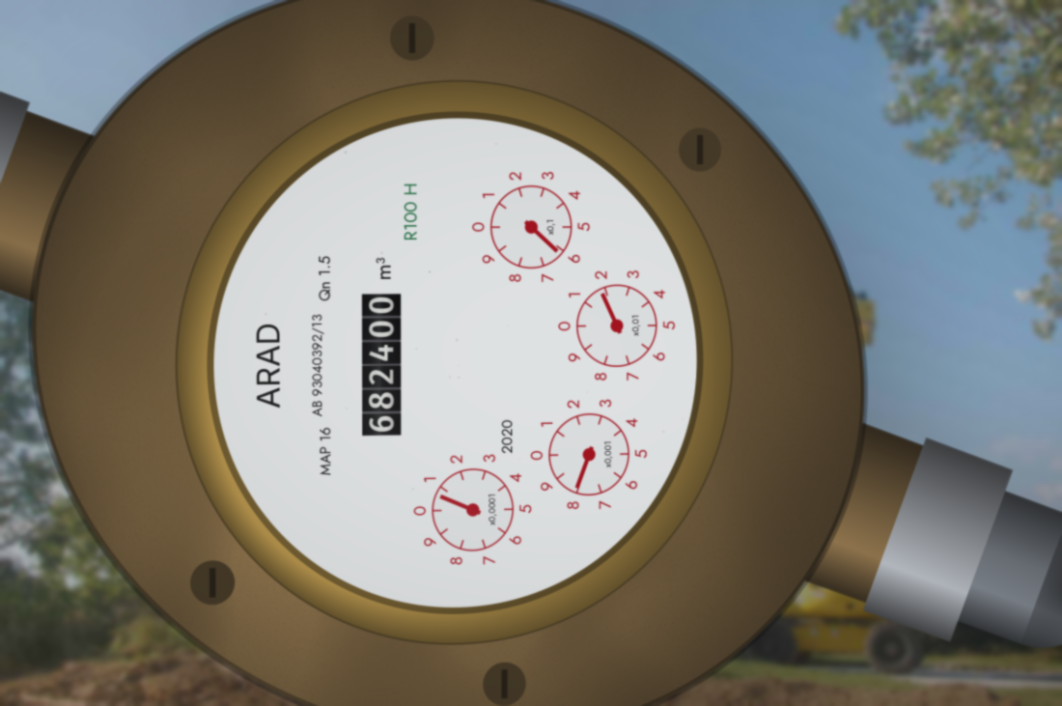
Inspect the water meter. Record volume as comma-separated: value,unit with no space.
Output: 682400.6180,m³
